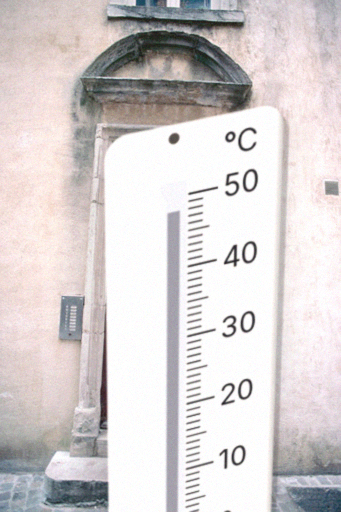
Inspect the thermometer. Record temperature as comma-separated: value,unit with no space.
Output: 48,°C
